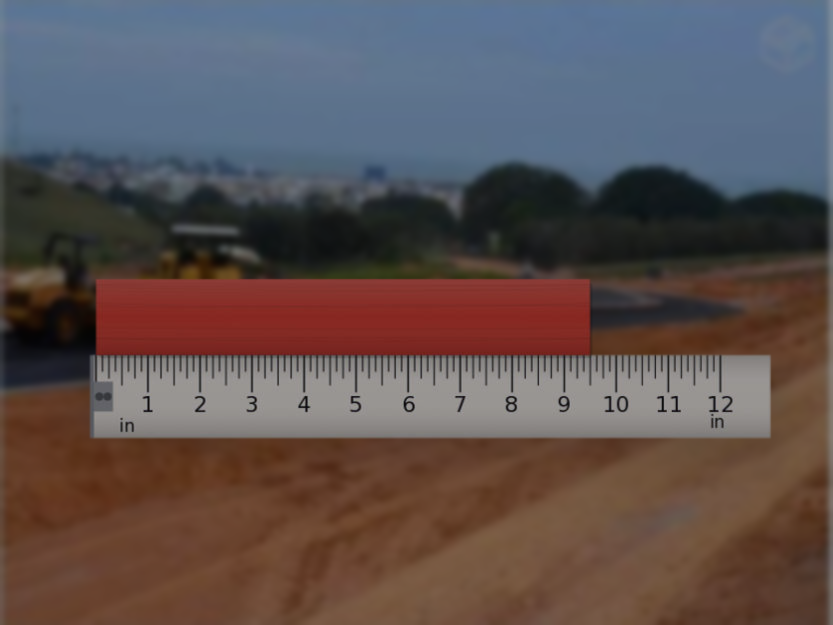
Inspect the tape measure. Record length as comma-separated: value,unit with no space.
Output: 9.5,in
